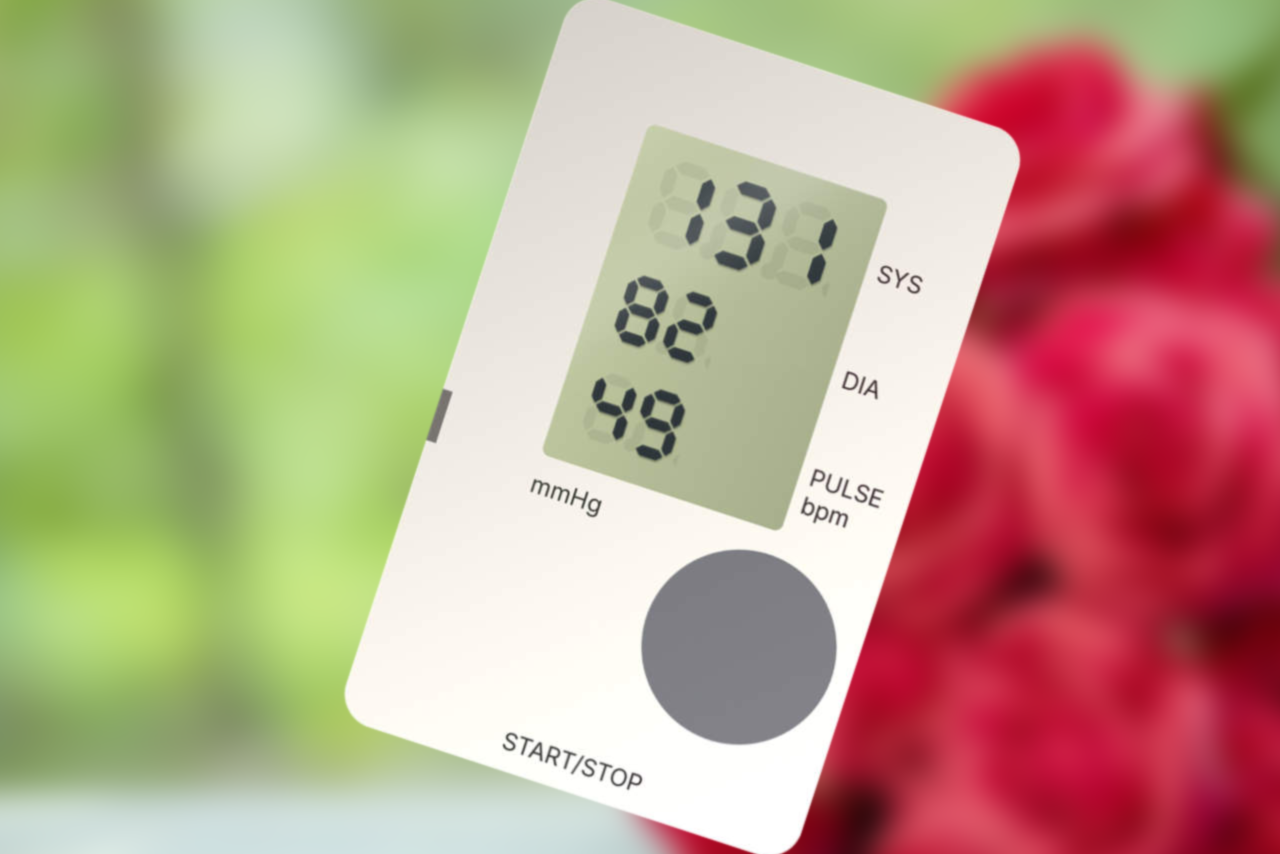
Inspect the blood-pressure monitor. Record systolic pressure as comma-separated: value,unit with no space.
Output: 131,mmHg
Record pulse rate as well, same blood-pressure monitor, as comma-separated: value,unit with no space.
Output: 49,bpm
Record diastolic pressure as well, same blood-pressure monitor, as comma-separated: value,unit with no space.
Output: 82,mmHg
